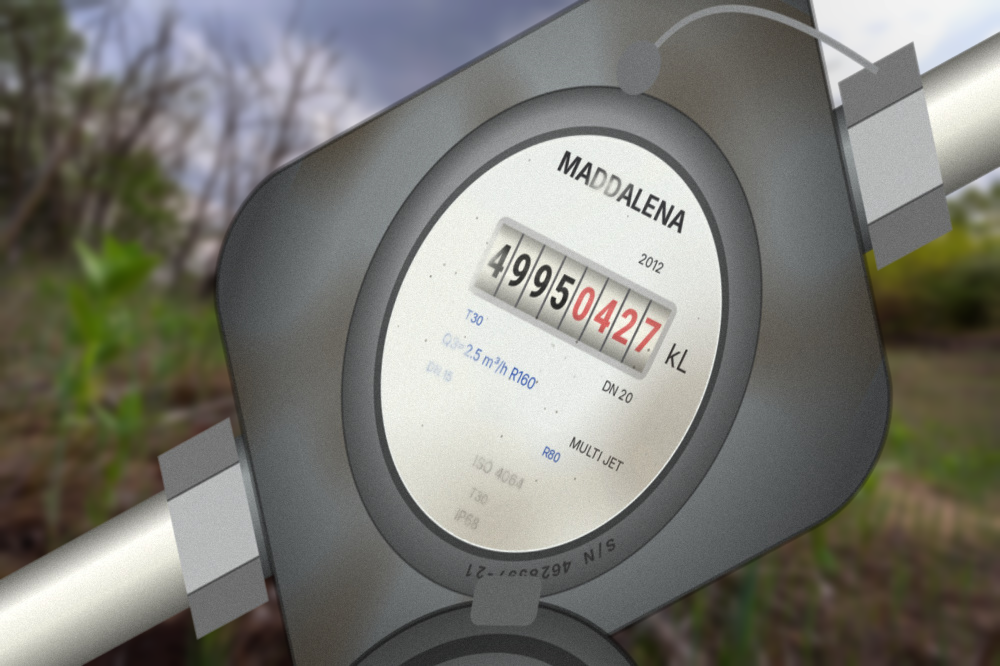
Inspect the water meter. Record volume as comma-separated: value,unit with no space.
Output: 4995.0427,kL
